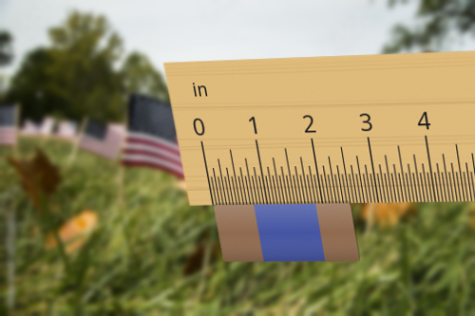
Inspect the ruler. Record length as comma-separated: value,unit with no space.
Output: 2.5,in
